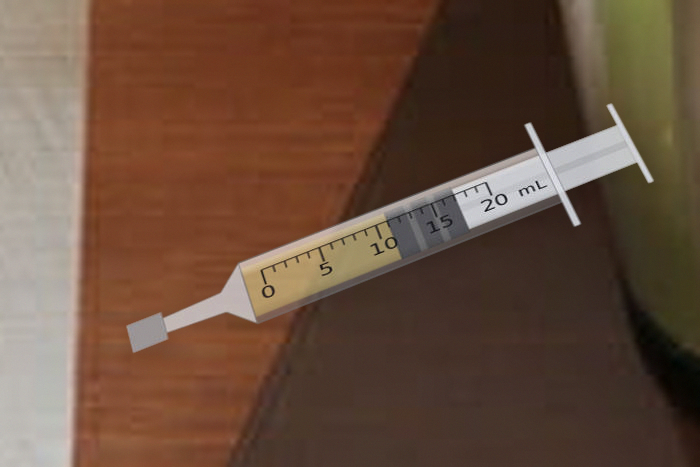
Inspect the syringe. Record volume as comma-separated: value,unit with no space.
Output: 11,mL
